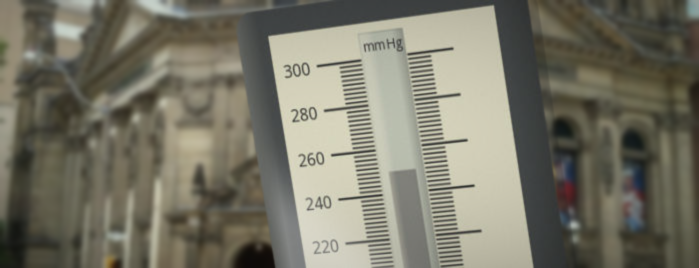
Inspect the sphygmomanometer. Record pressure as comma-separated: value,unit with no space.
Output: 250,mmHg
